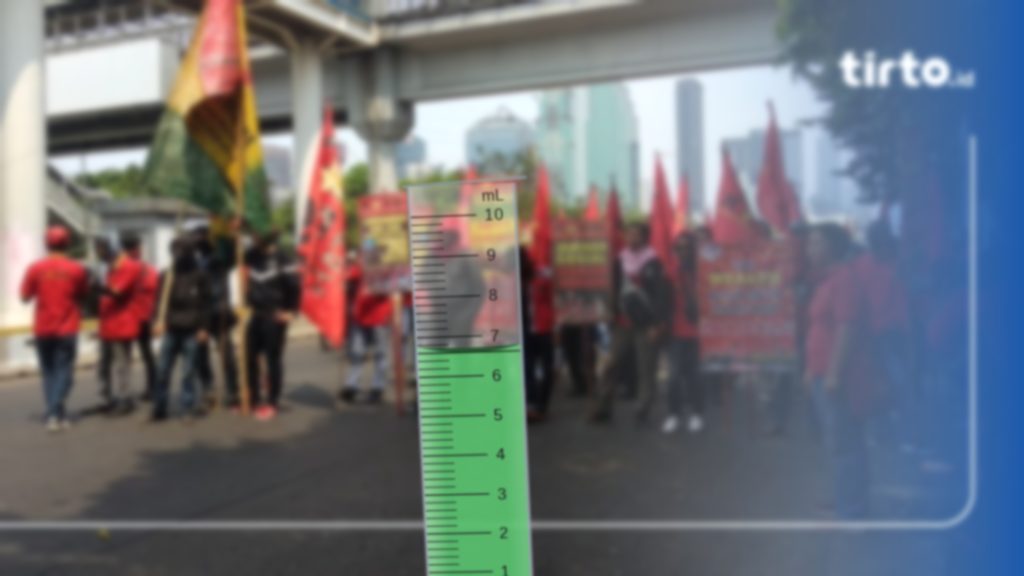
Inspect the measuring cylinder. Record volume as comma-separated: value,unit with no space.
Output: 6.6,mL
